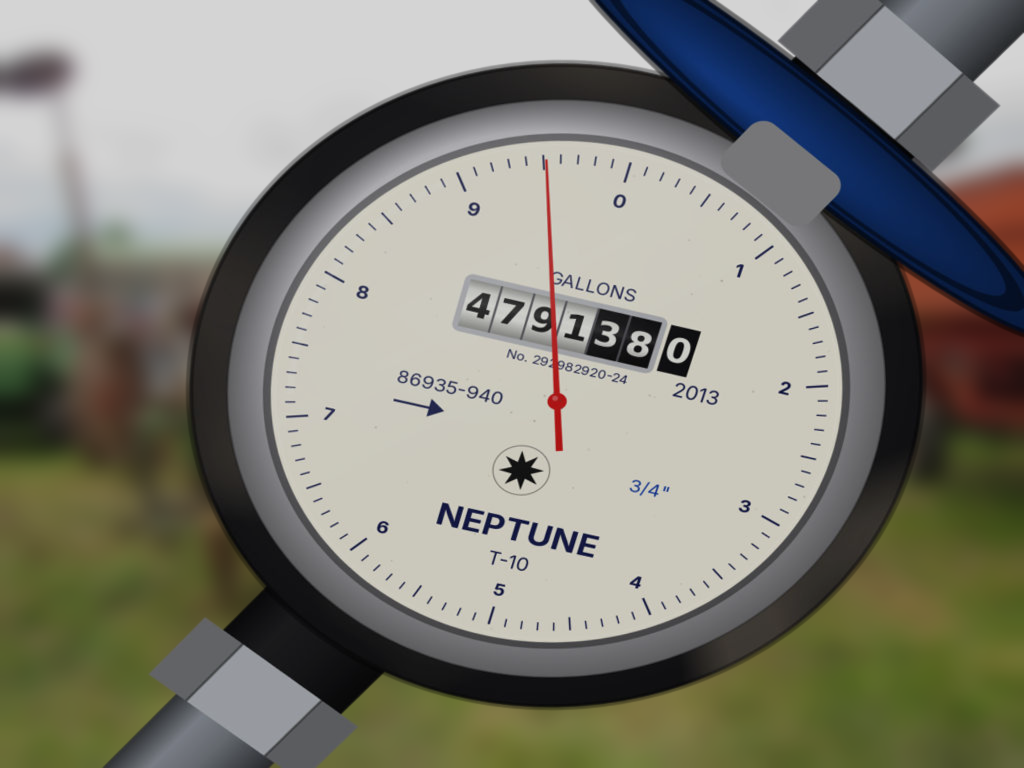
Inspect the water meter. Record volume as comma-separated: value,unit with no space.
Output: 4791379.5,gal
